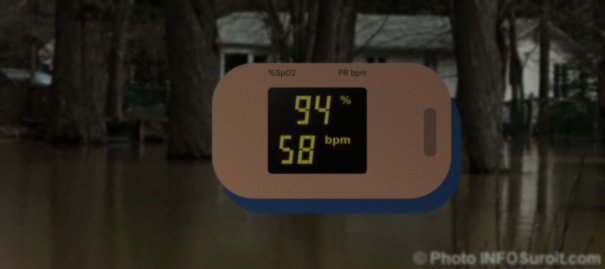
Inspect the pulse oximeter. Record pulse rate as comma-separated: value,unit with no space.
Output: 58,bpm
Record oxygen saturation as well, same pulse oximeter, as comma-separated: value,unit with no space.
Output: 94,%
